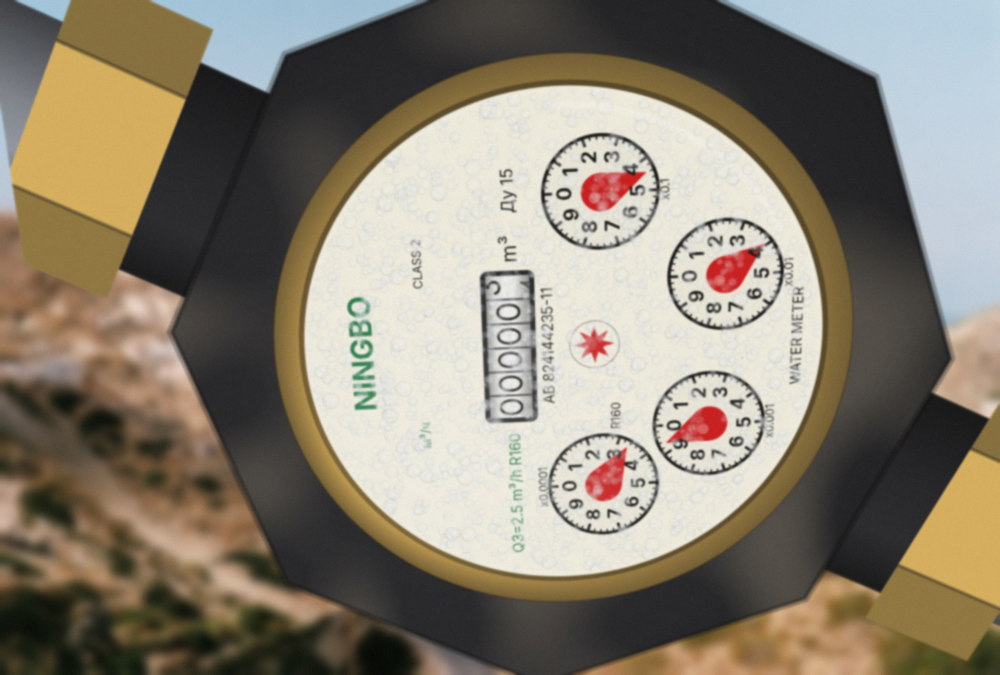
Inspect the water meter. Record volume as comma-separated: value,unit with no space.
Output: 3.4393,m³
